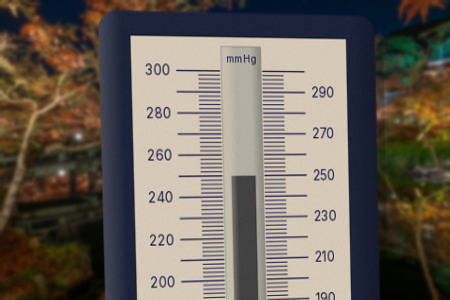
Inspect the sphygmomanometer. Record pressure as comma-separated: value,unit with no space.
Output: 250,mmHg
